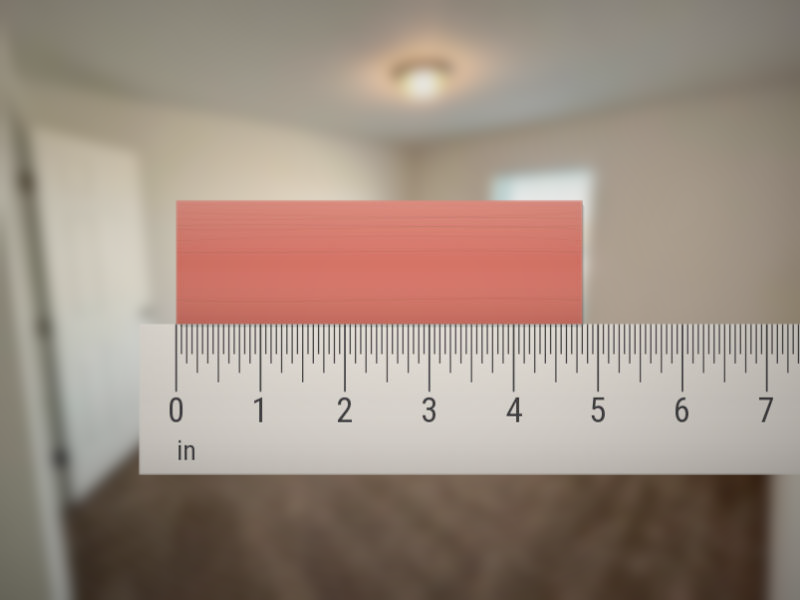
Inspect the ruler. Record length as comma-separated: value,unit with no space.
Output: 4.8125,in
